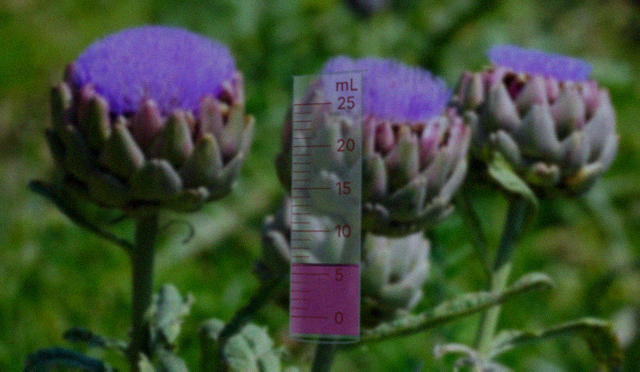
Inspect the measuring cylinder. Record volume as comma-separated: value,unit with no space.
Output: 6,mL
